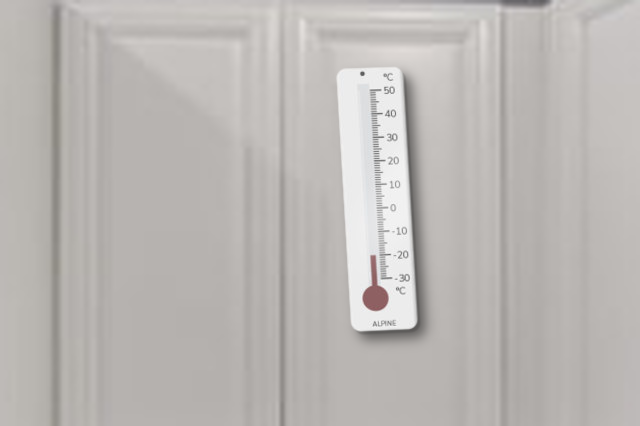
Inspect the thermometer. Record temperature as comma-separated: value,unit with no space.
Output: -20,°C
